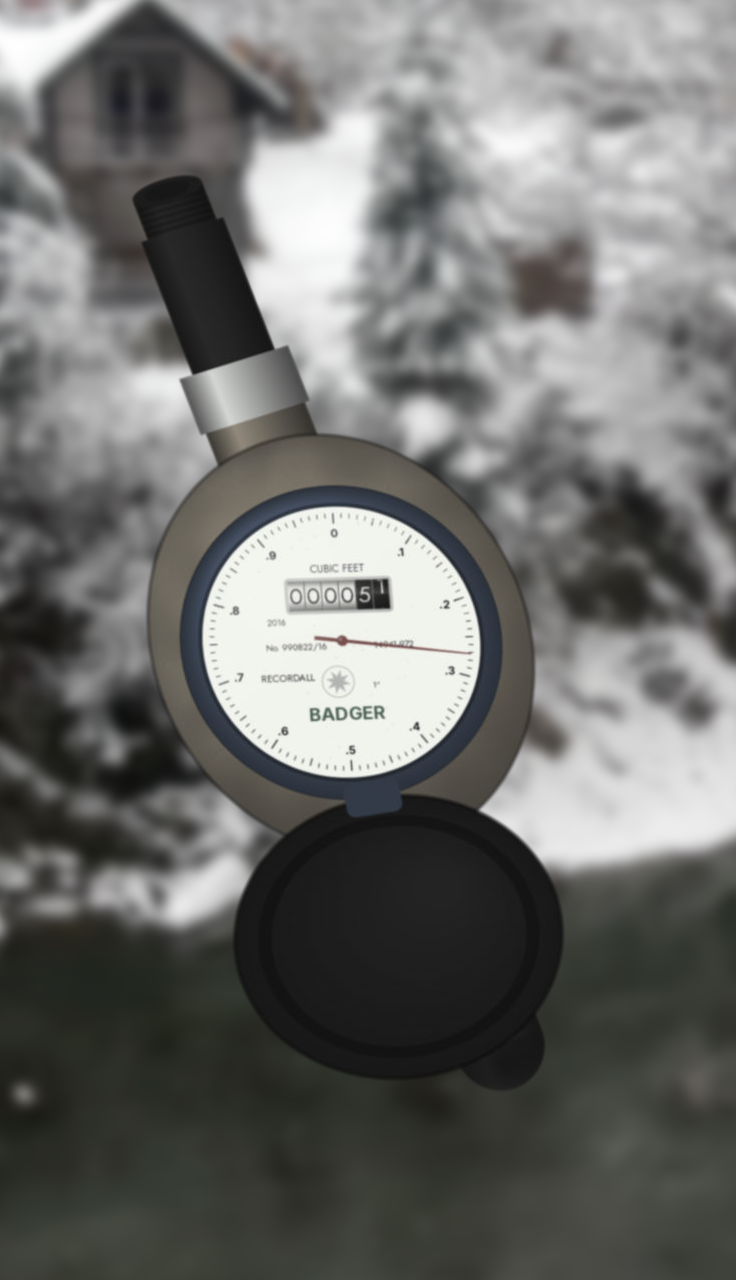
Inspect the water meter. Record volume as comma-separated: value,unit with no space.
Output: 51.27,ft³
